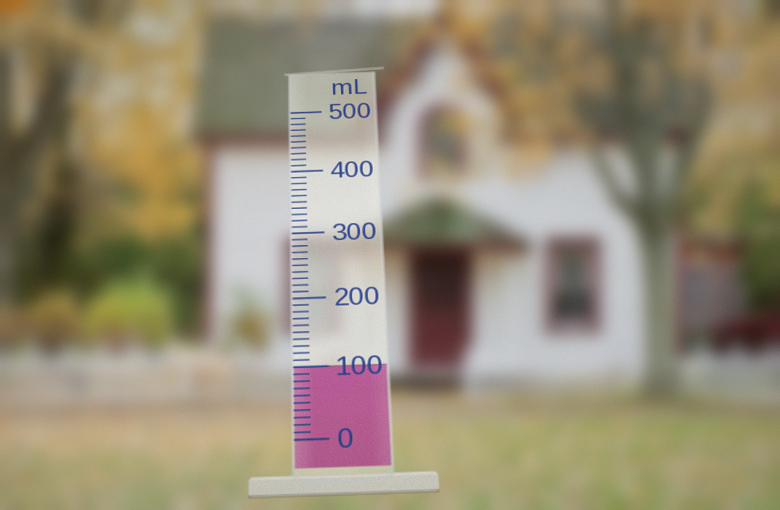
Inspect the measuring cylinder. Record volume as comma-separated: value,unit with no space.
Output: 100,mL
